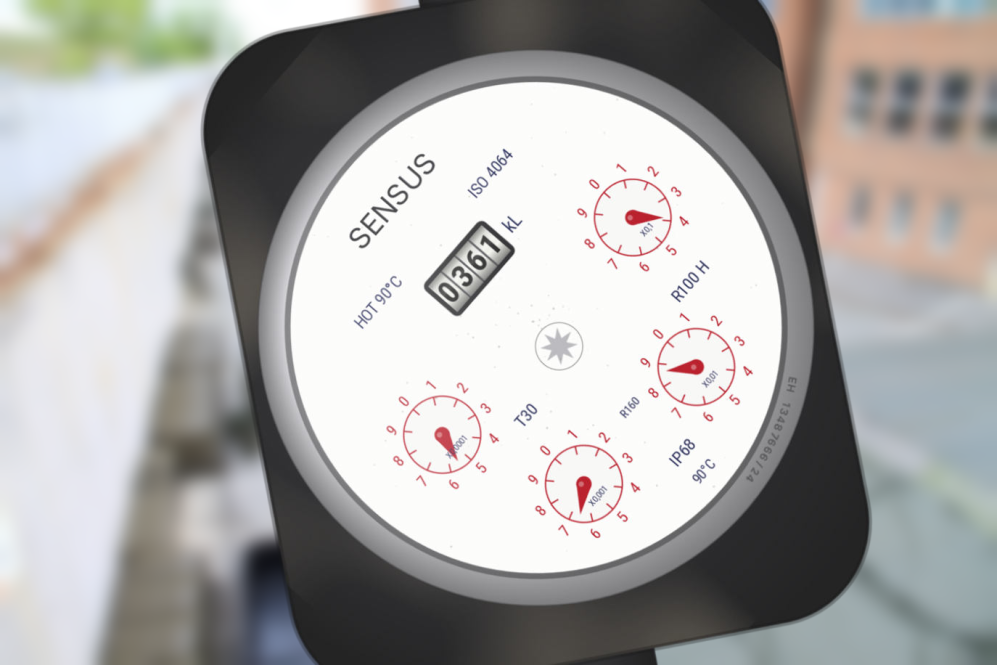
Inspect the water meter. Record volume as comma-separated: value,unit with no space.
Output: 361.3865,kL
